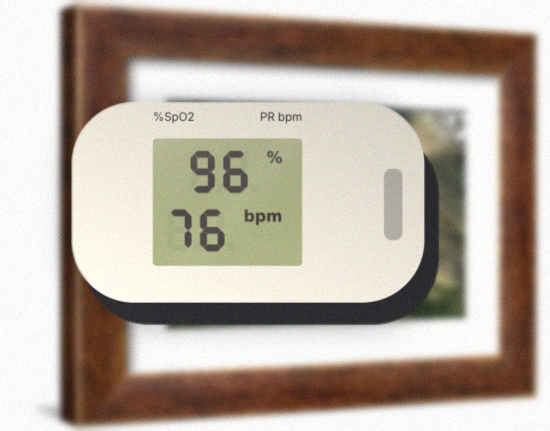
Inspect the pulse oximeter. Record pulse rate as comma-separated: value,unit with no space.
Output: 76,bpm
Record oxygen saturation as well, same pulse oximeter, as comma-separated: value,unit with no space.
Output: 96,%
